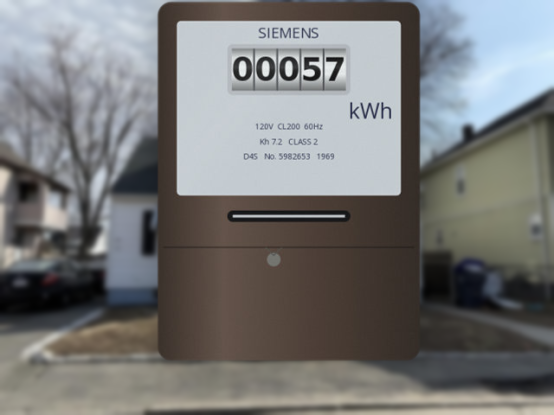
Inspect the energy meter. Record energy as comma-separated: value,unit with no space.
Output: 57,kWh
